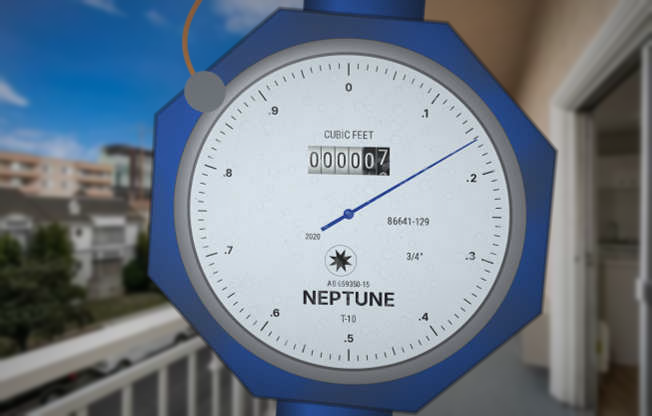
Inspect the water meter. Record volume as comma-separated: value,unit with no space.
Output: 7.16,ft³
